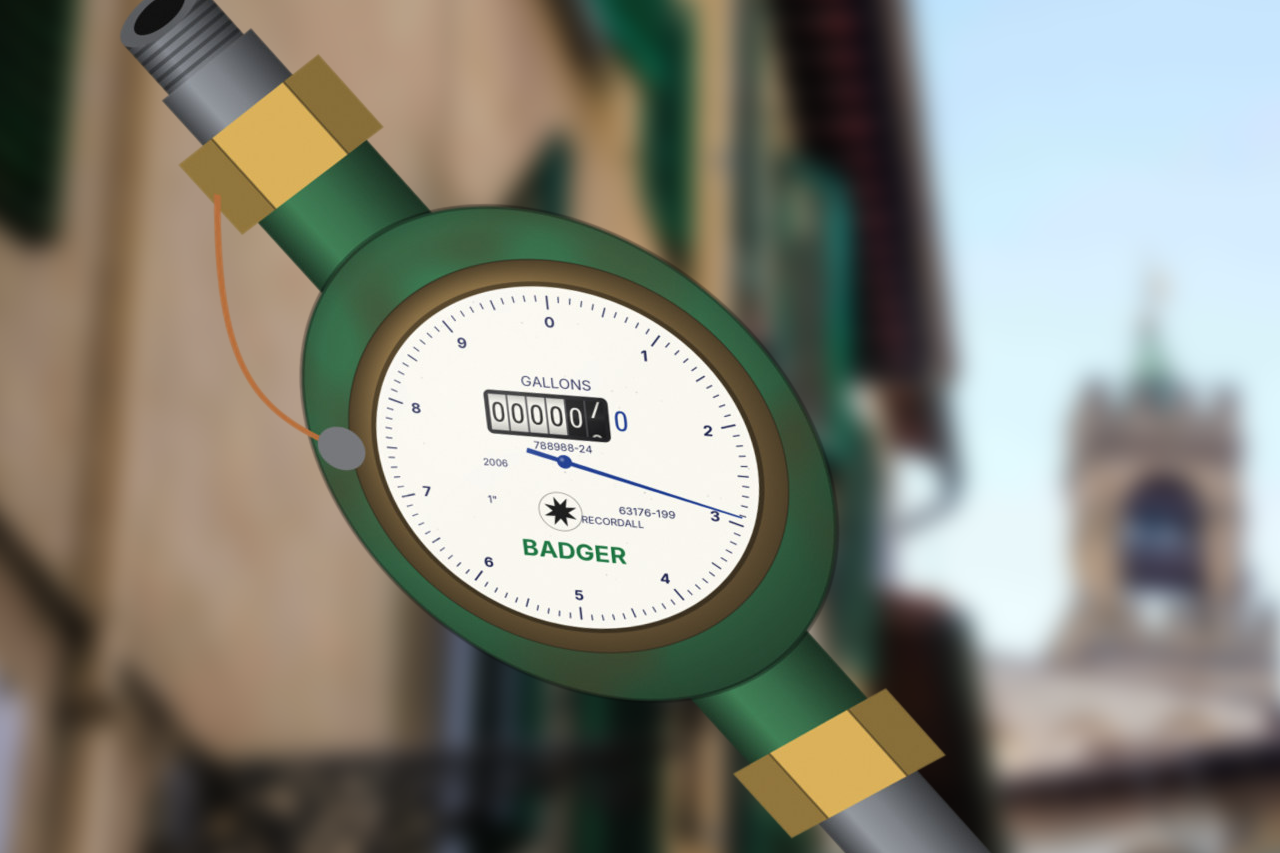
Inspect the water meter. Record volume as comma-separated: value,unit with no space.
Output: 72.9,gal
